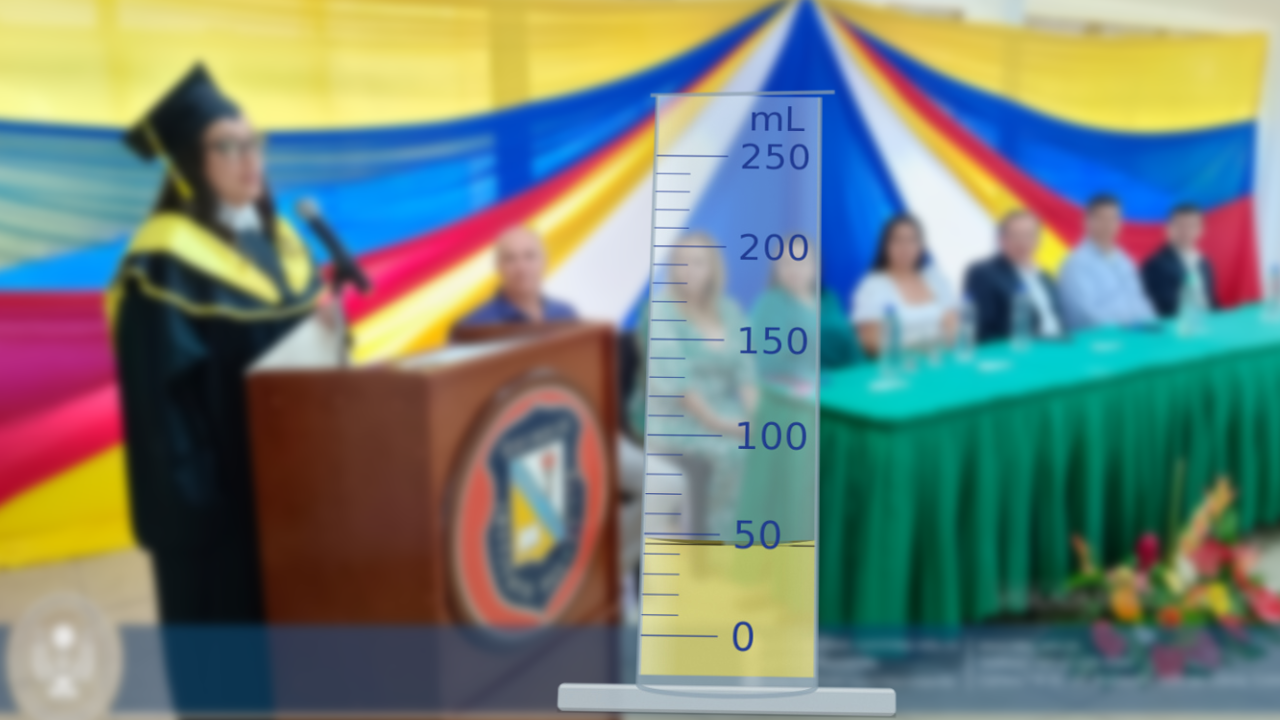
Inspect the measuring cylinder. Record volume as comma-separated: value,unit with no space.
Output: 45,mL
